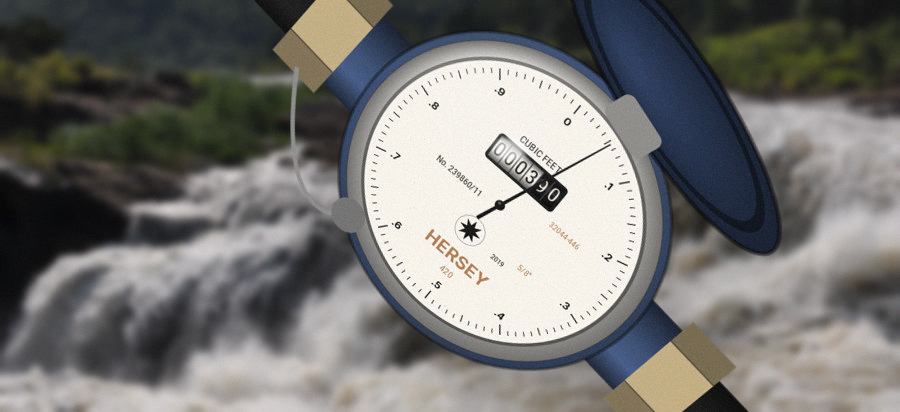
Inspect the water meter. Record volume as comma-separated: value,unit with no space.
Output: 390.05,ft³
